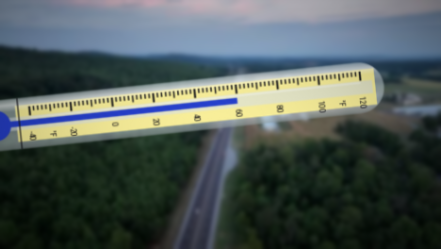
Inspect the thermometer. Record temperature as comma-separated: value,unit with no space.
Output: 60,°F
